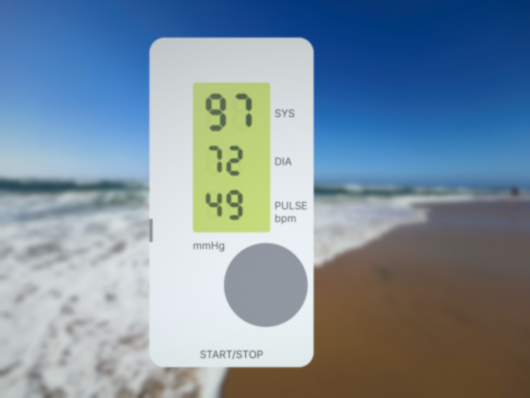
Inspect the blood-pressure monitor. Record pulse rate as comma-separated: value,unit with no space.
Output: 49,bpm
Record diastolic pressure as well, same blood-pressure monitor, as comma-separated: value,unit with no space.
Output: 72,mmHg
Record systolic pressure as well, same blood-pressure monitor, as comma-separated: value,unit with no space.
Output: 97,mmHg
